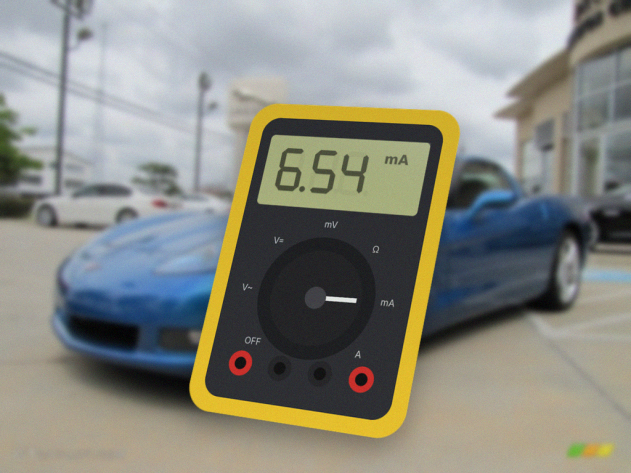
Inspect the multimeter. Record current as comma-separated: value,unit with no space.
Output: 6.54,mA
